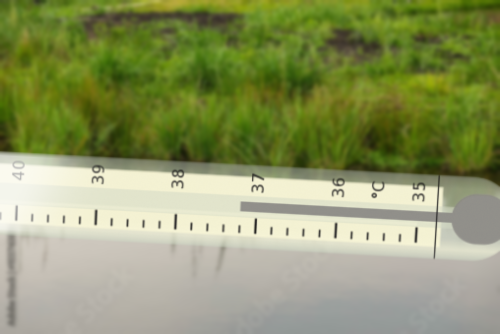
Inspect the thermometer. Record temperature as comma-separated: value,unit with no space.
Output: 37.2,°C
